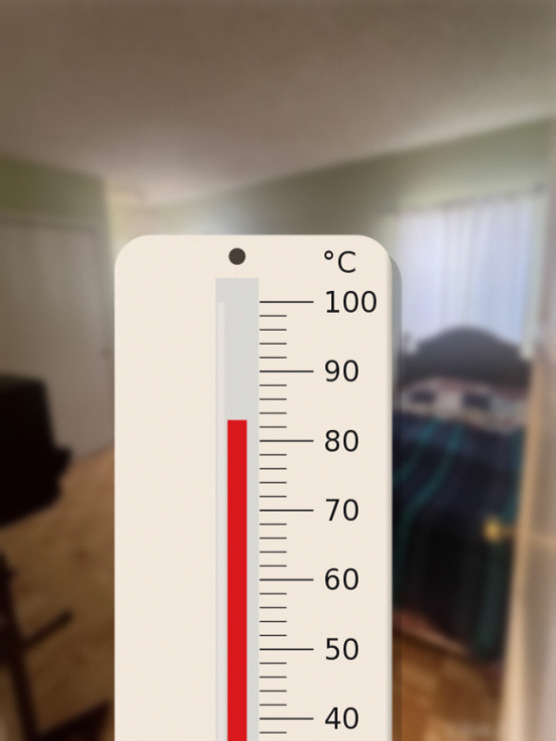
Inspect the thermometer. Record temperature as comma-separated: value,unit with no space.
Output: 83,°C
